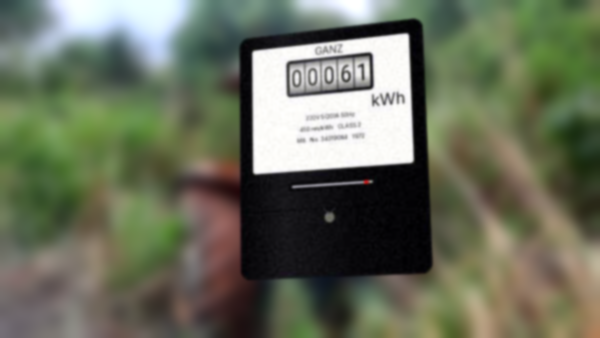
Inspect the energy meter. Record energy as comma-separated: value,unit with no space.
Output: 61,kWh
